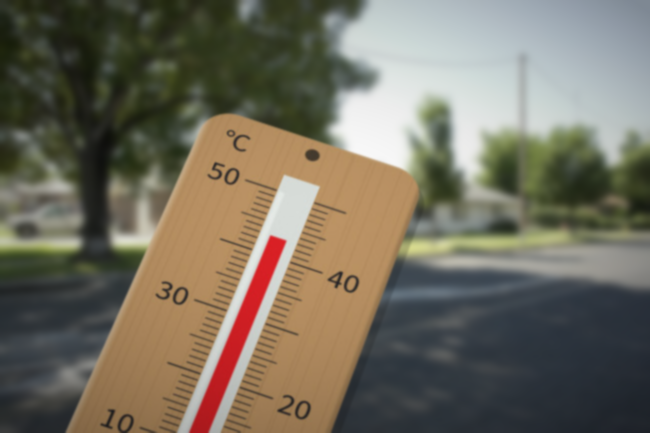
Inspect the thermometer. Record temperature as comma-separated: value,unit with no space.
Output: 43,°C
